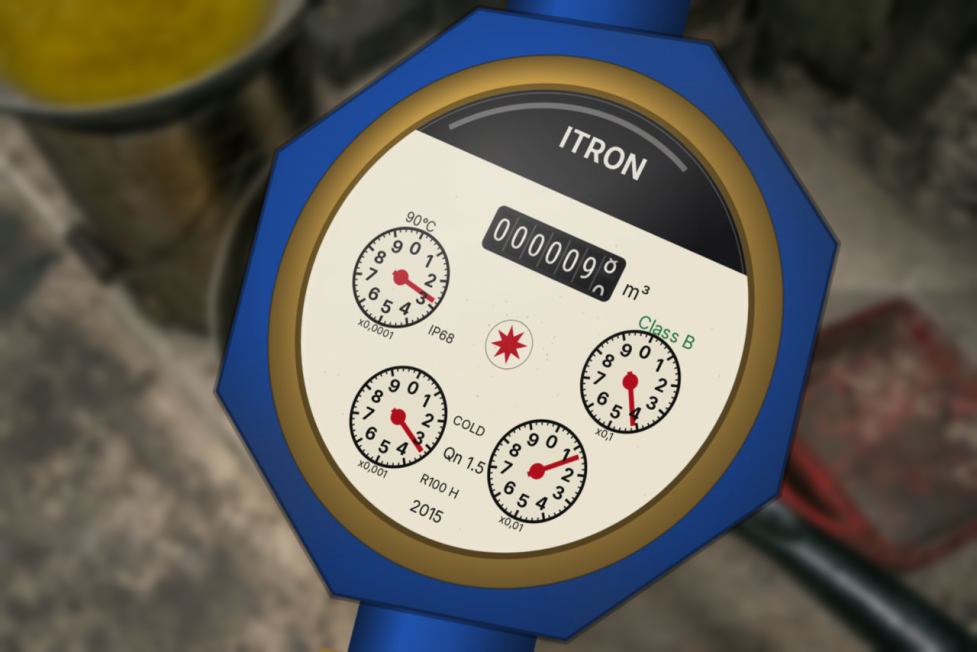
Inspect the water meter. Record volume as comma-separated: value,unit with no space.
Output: 98.4132,m³
